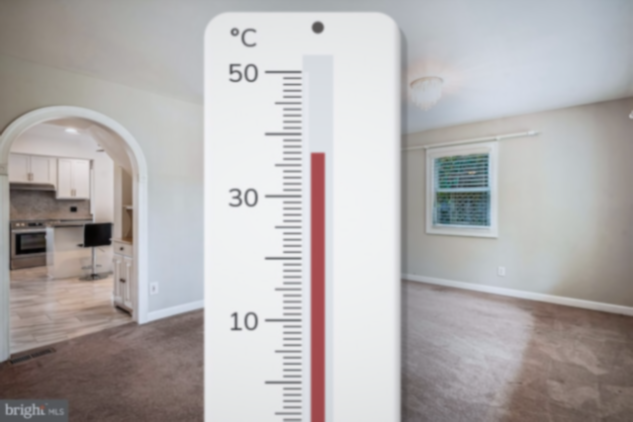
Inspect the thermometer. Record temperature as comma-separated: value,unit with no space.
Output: 37,°C
